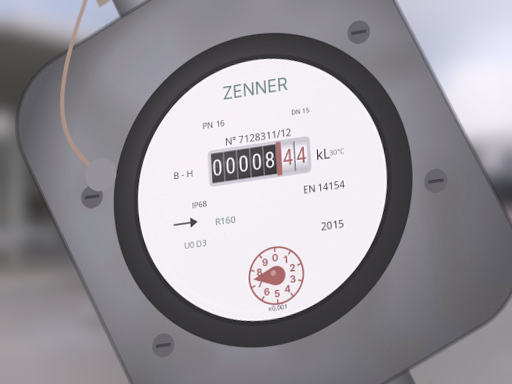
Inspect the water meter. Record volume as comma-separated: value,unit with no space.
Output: 8.447,kL
